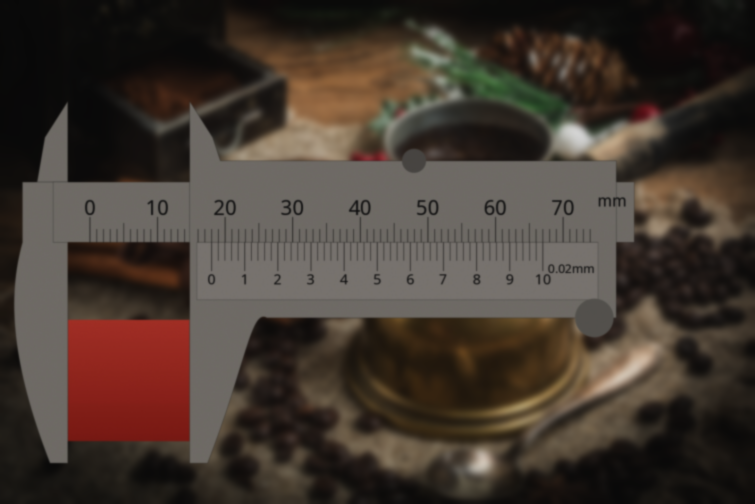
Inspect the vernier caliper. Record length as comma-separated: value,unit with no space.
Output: 18.0,mm
